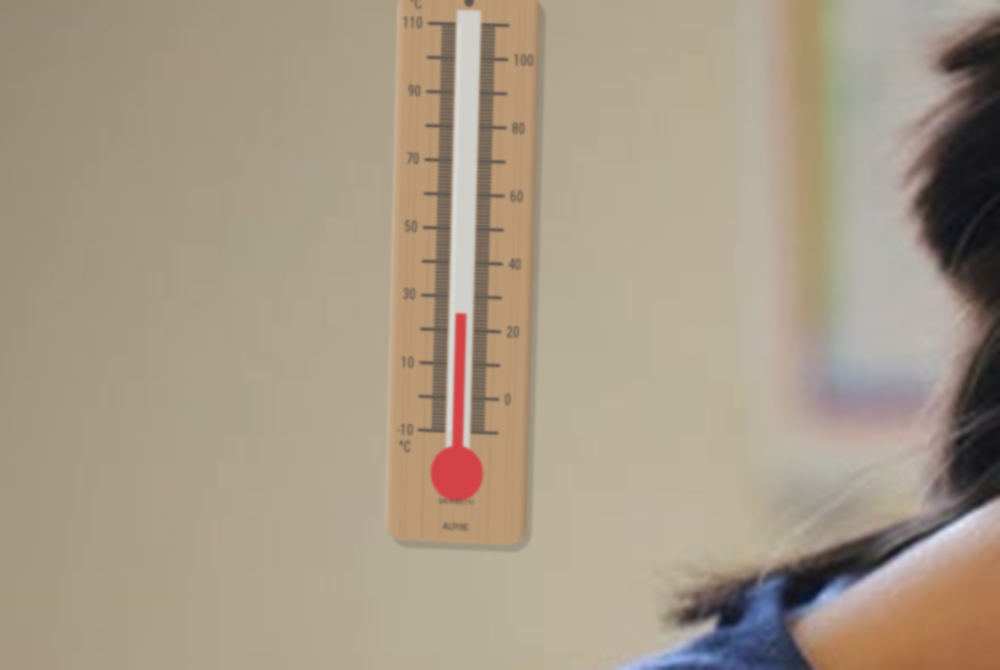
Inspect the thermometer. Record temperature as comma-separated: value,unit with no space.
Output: 25,°C
